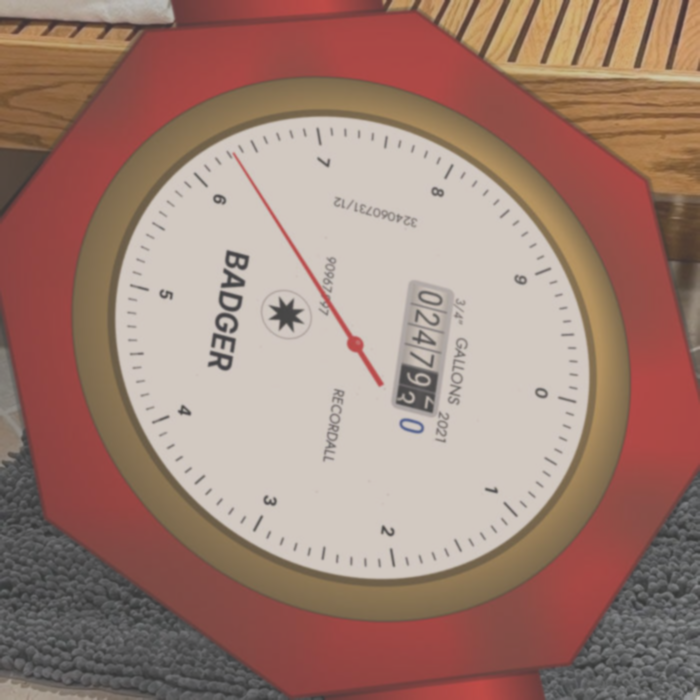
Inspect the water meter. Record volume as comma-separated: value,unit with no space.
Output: 247926.3,gal
